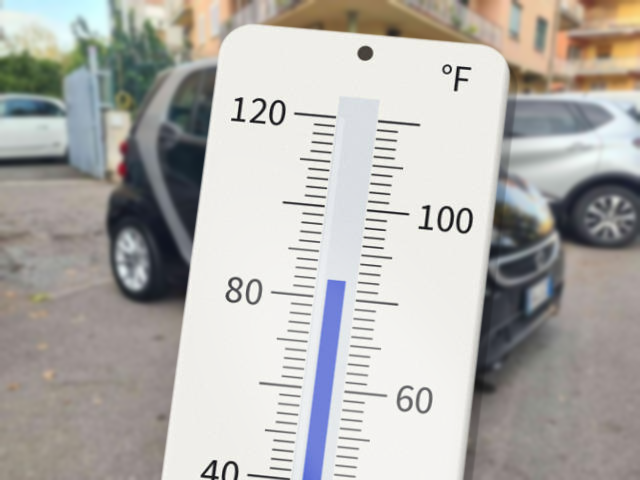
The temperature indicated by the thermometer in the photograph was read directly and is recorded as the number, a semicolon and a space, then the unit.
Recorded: 84; °F
